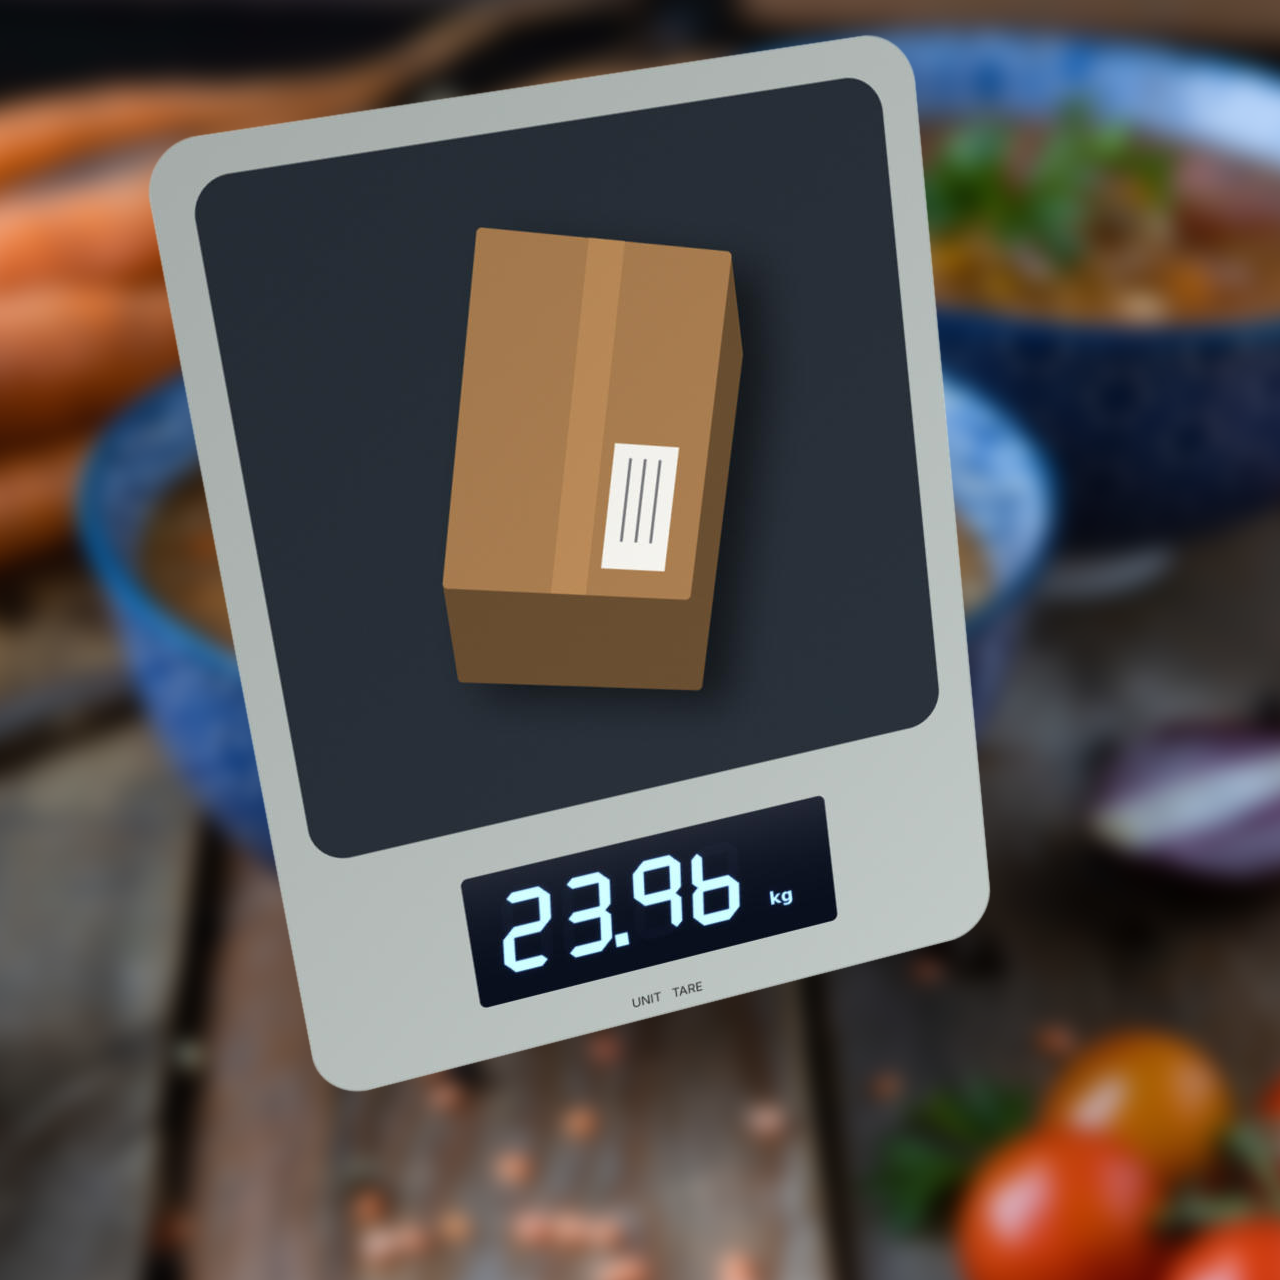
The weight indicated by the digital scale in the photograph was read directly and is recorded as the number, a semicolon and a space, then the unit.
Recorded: 23.96; kg
